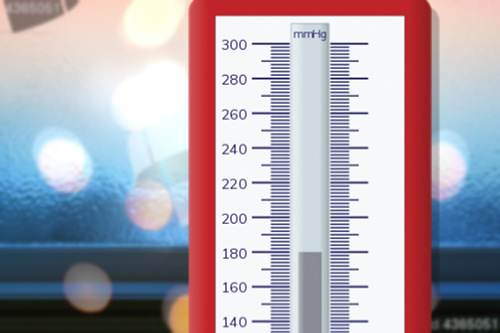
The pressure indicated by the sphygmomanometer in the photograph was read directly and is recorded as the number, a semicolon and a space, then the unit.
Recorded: 180; mmHg
